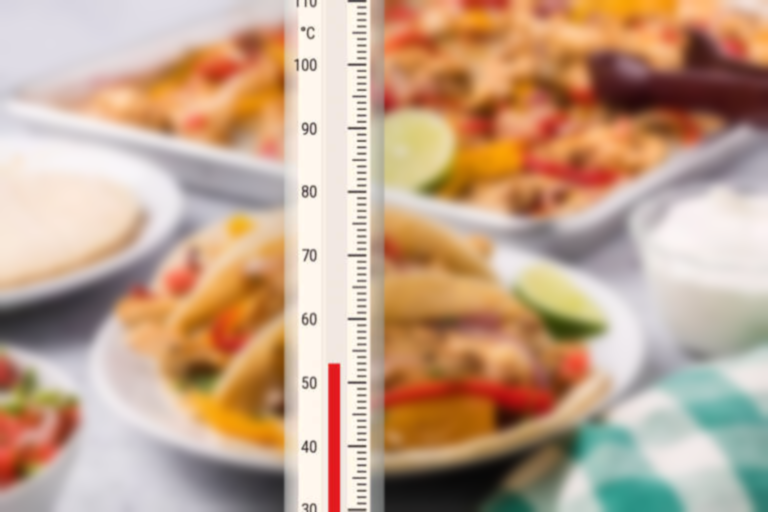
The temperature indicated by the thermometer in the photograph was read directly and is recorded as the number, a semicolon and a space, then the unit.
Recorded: 53; °C
